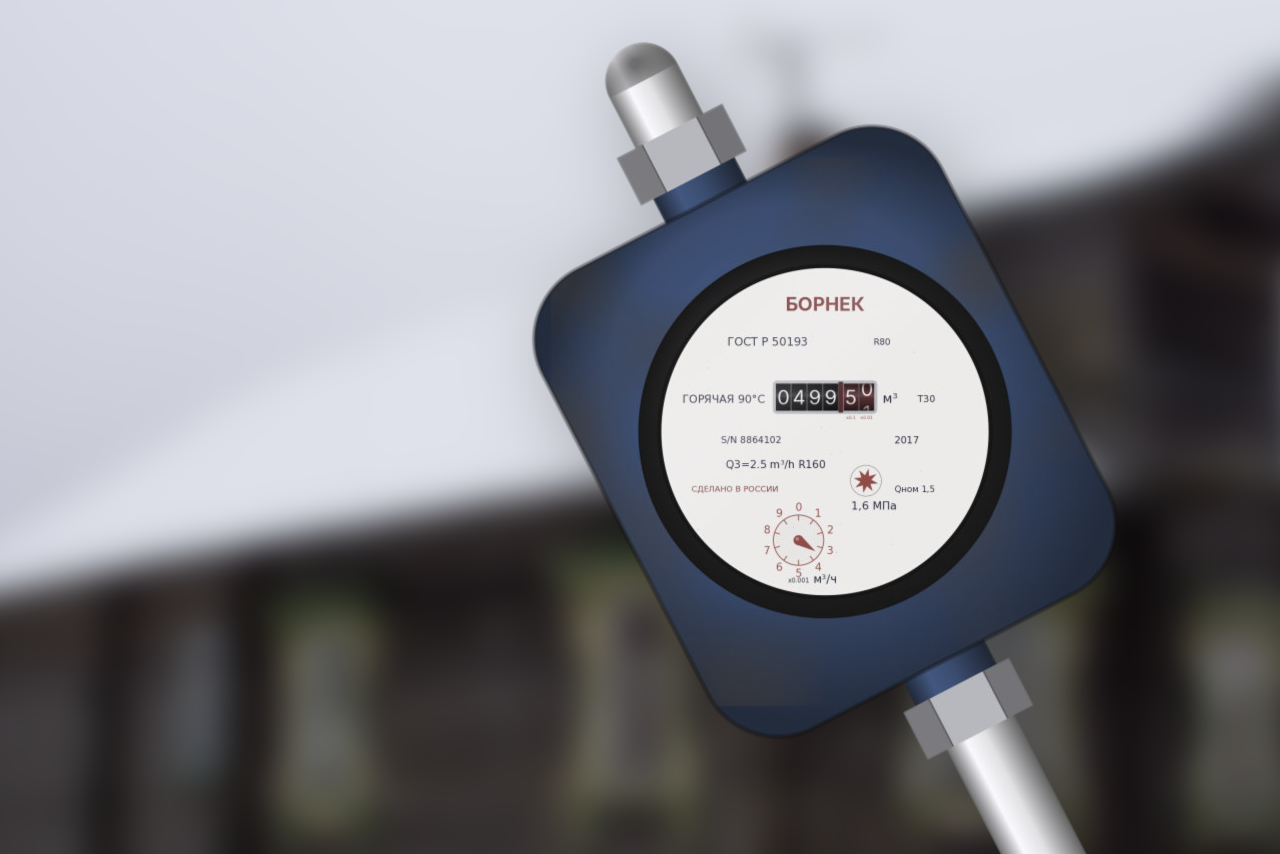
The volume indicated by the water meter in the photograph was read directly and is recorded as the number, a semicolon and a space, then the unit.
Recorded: 499.503; m³
